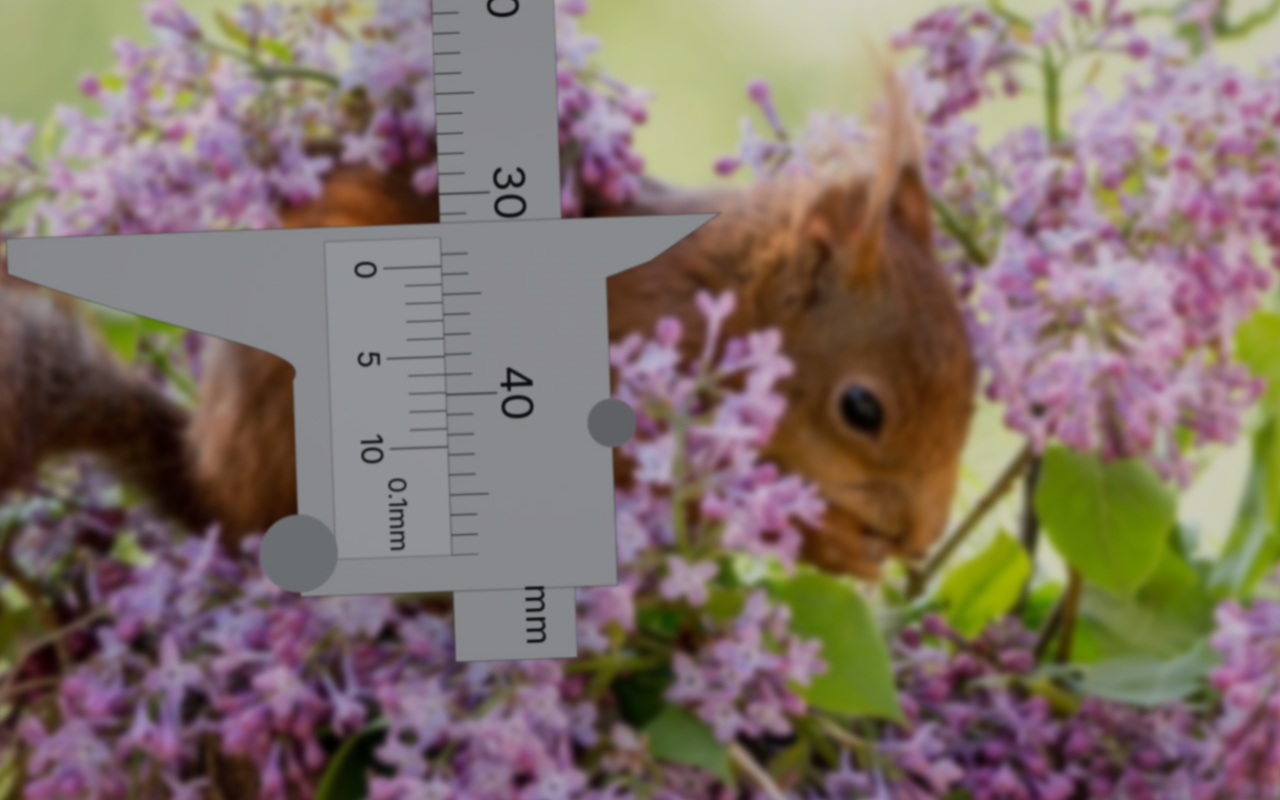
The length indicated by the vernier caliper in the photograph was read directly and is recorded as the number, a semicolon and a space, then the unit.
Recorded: 33.6; mm
